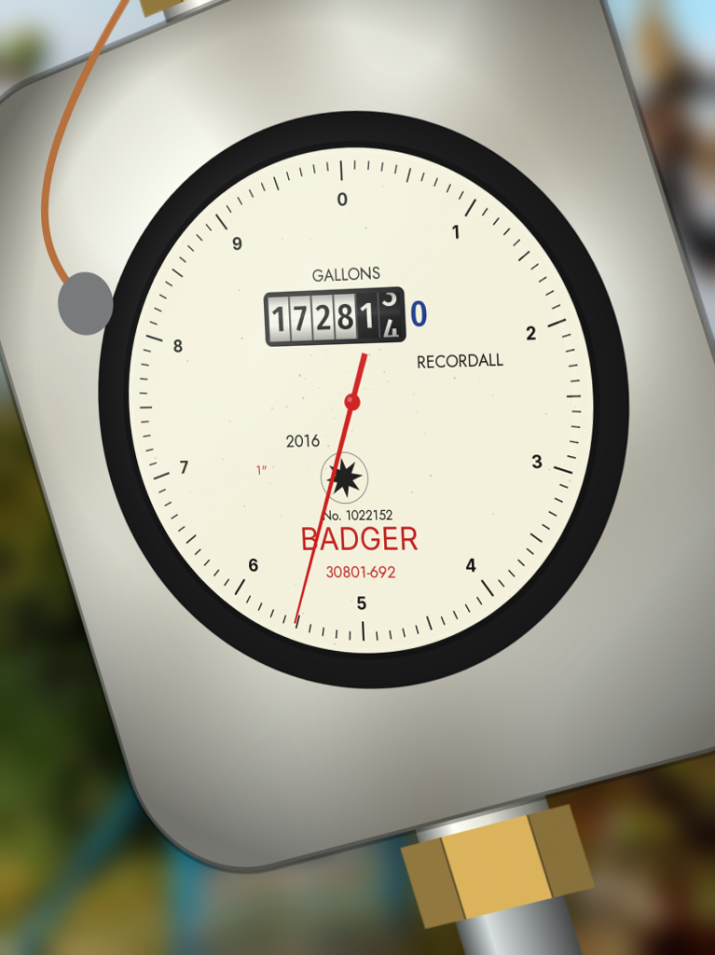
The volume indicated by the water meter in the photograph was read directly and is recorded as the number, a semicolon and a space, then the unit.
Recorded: 1728135.5; gal
